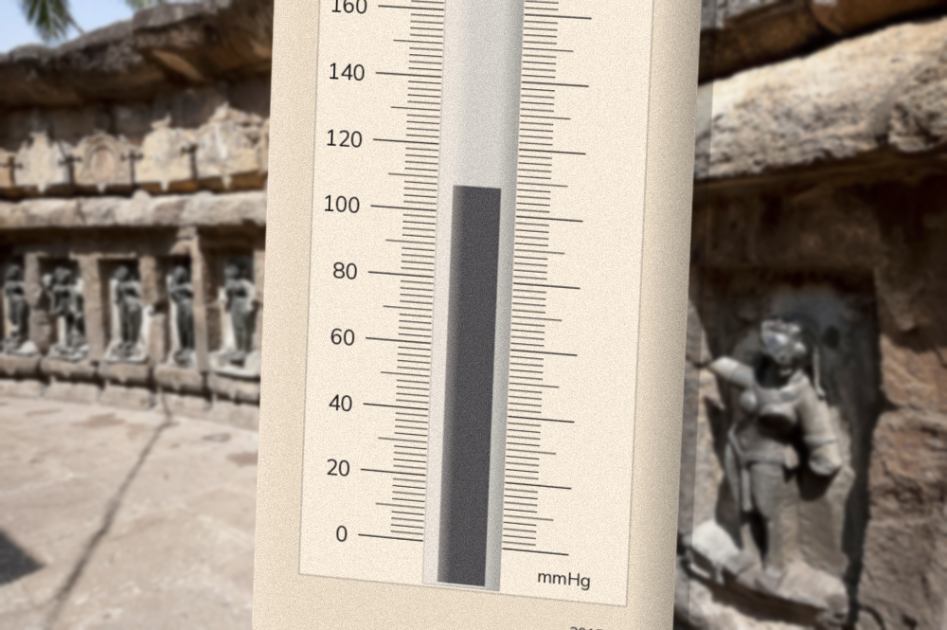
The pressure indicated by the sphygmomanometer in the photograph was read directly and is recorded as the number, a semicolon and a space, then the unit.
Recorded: 108; mmHg
